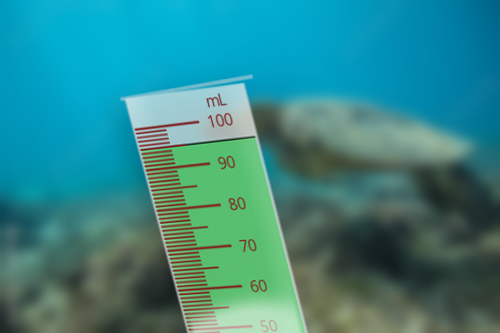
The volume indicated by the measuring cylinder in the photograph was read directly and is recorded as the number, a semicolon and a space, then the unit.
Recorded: 95; mL
